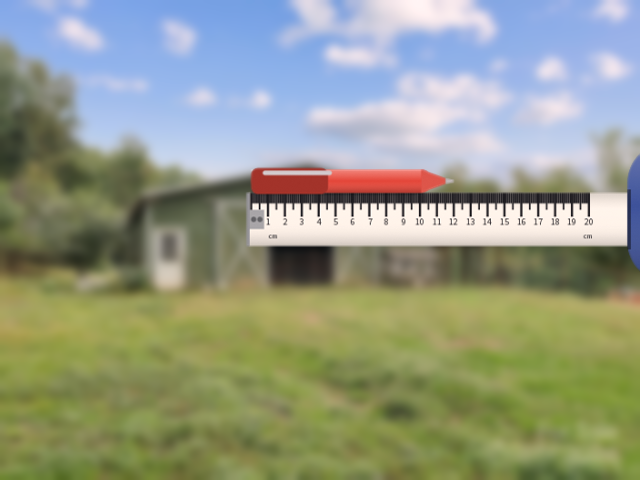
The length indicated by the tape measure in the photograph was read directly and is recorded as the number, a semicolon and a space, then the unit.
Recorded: 12; cm
